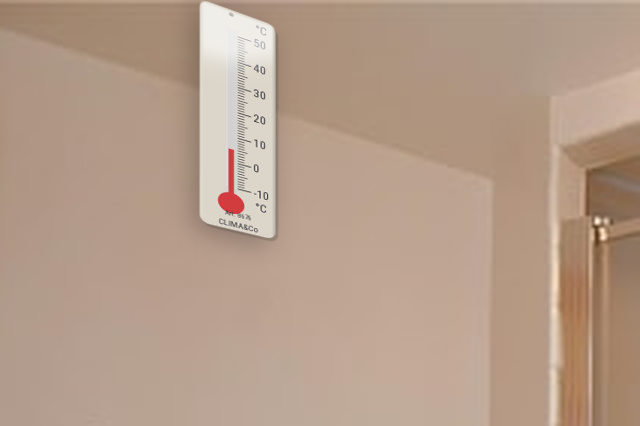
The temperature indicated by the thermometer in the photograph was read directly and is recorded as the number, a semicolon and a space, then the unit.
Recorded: 5; °C
